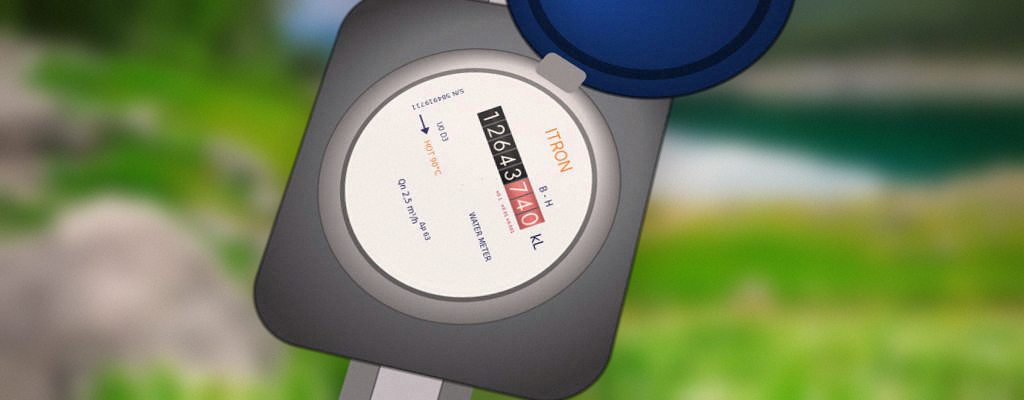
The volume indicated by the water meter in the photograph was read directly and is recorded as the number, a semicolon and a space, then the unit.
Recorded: 12643.740; kL
